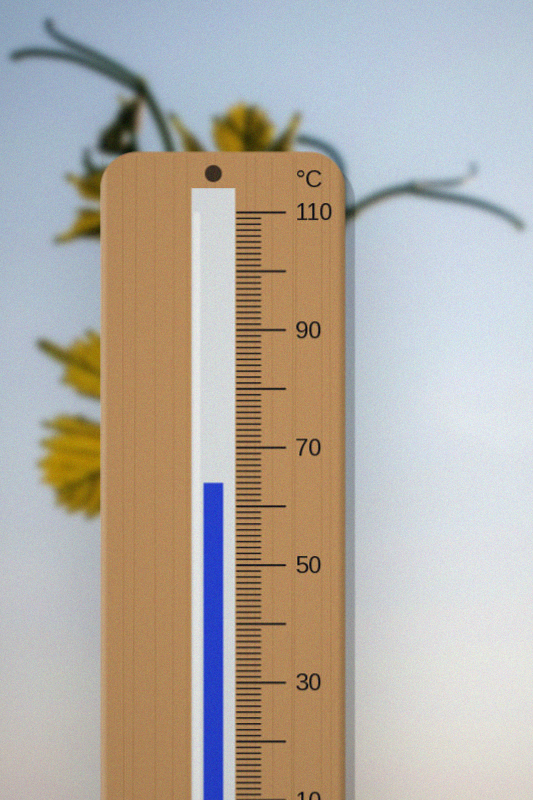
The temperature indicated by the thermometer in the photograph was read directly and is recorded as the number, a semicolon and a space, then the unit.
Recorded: 64; °C
